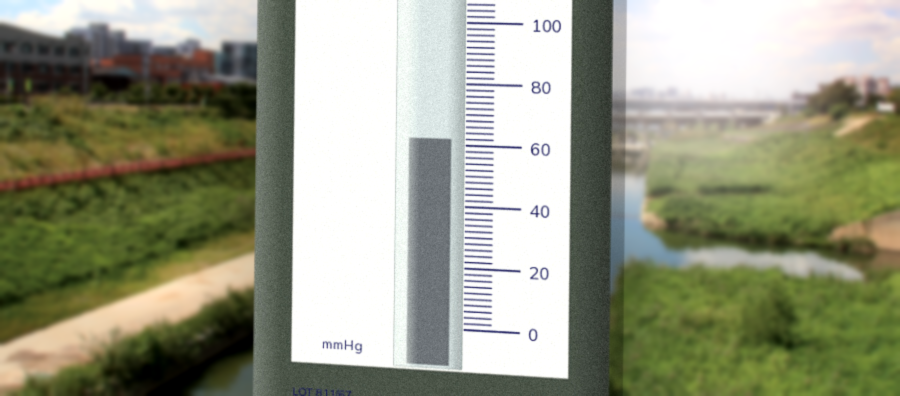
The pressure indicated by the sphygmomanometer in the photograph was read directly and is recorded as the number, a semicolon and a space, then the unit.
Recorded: 62; mmHg
